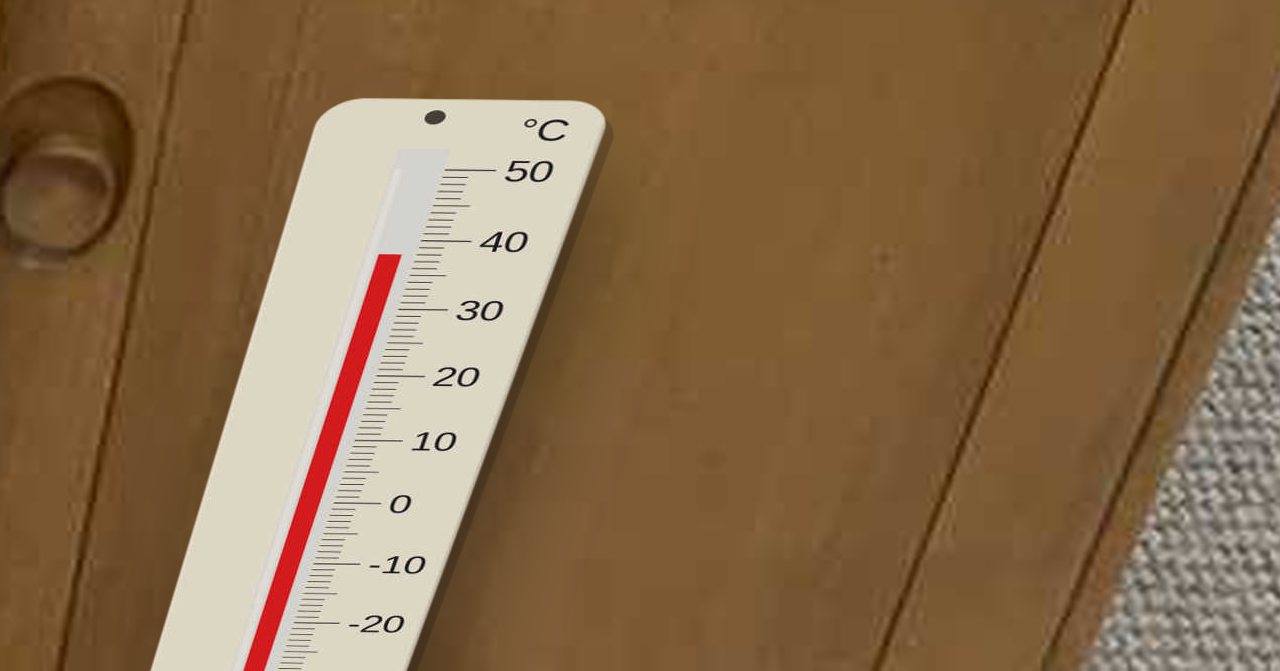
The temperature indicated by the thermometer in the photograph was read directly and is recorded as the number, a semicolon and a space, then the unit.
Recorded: 38; °C
